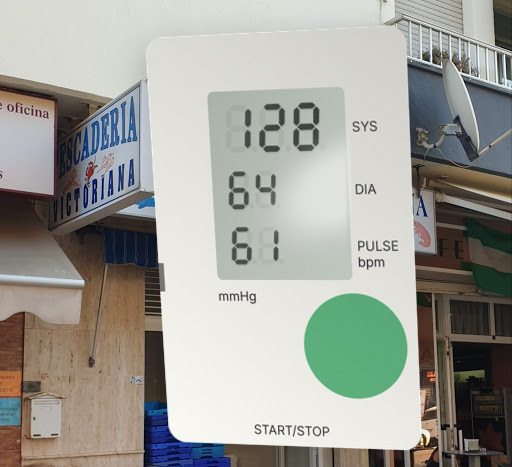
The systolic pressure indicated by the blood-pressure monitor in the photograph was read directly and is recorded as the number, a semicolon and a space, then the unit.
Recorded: 128; mmHg
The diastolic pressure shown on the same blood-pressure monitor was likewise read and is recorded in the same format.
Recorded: 64; mmHg
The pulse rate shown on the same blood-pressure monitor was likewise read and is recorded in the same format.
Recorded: 61; bpm
